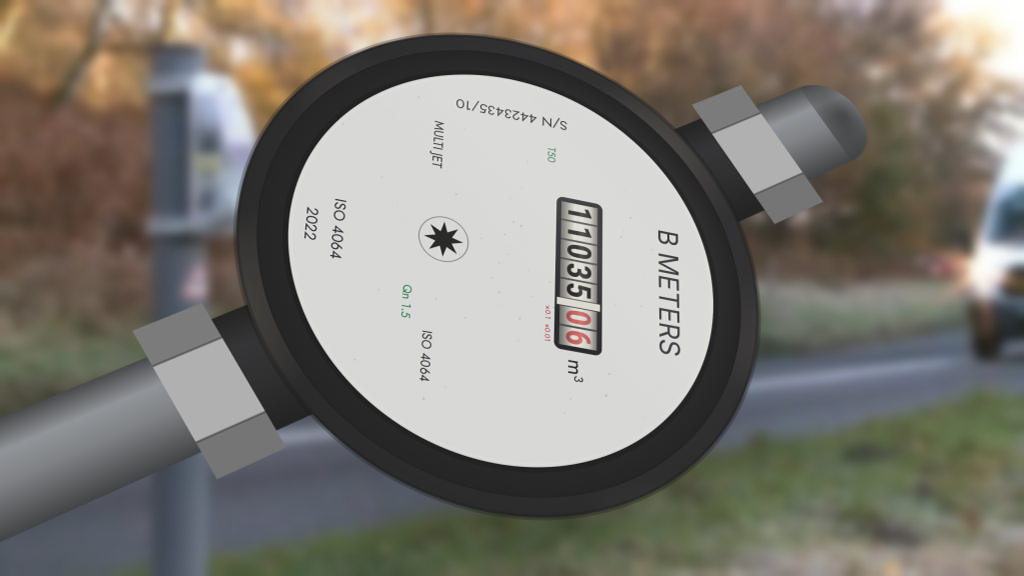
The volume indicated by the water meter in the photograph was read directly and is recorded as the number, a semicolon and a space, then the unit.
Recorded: 11035.06; m³
